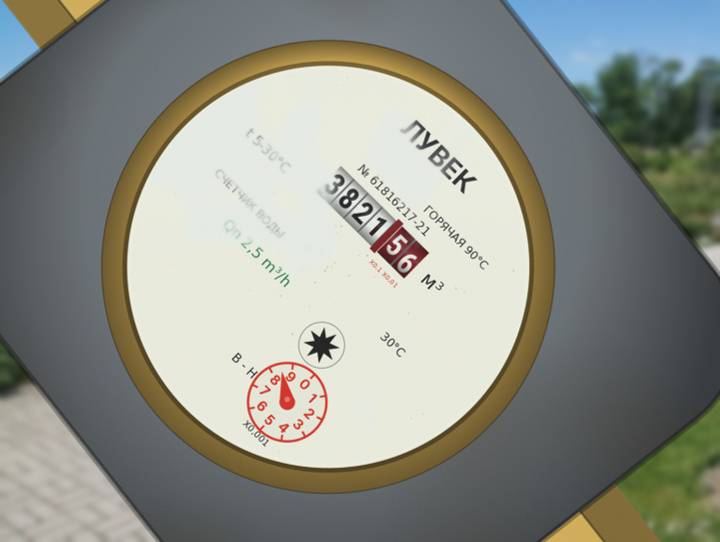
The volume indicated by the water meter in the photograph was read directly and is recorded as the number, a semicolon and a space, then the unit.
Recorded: 3821.558; m³
